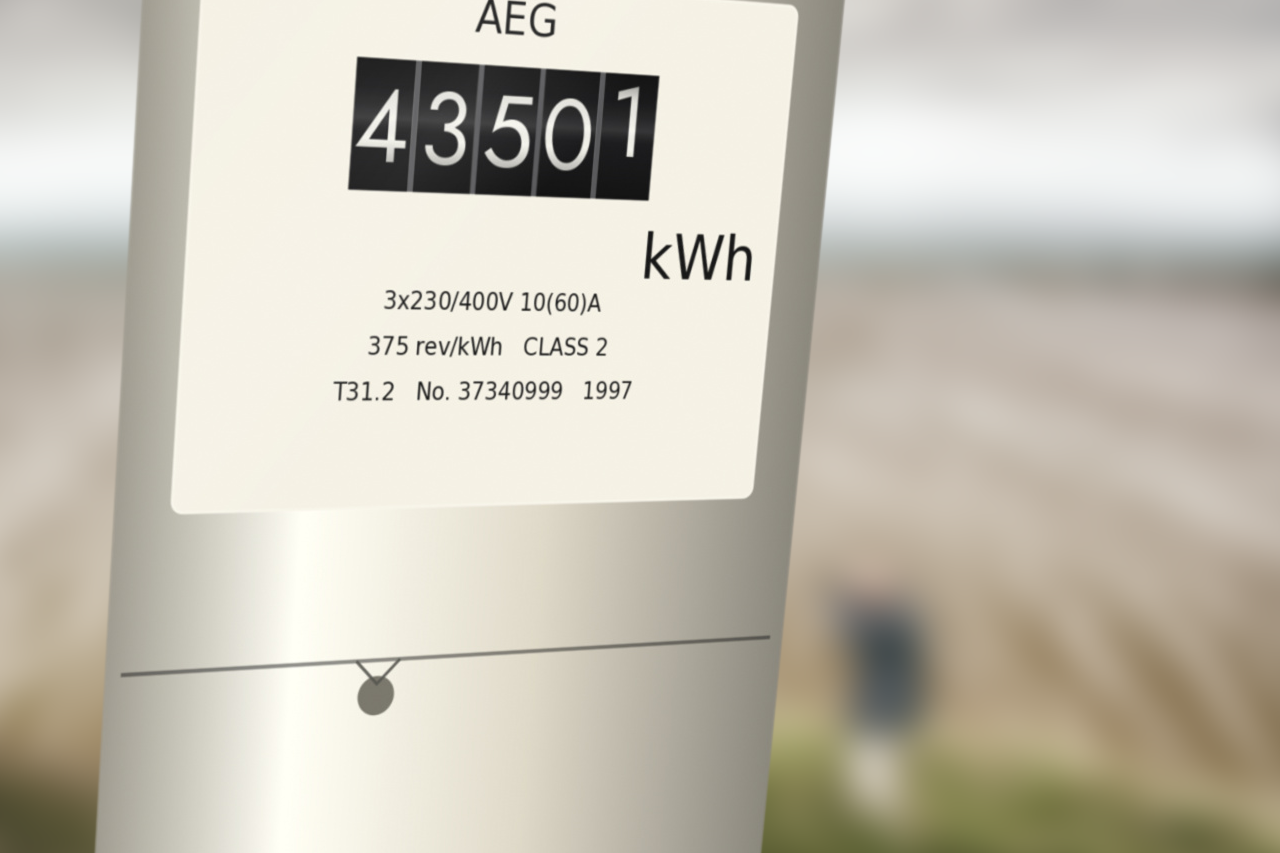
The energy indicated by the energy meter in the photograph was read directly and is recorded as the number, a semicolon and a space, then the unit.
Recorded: 43501; kWh
